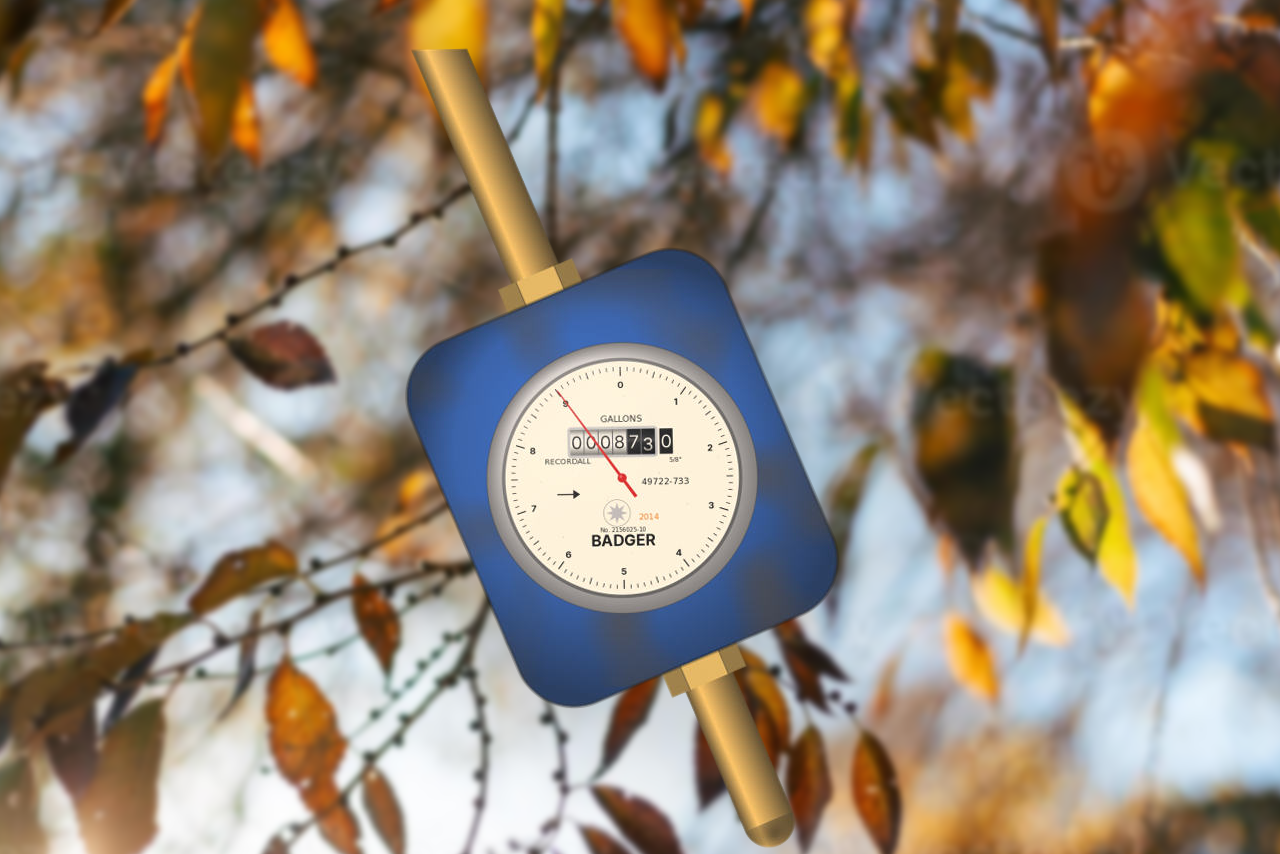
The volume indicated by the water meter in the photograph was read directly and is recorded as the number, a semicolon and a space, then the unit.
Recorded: 8729.0; gal
